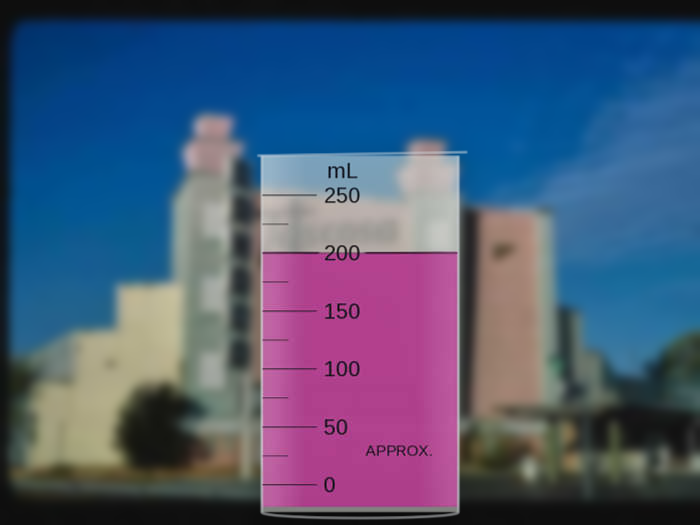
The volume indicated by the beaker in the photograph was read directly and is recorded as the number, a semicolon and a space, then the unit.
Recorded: 200; mL
